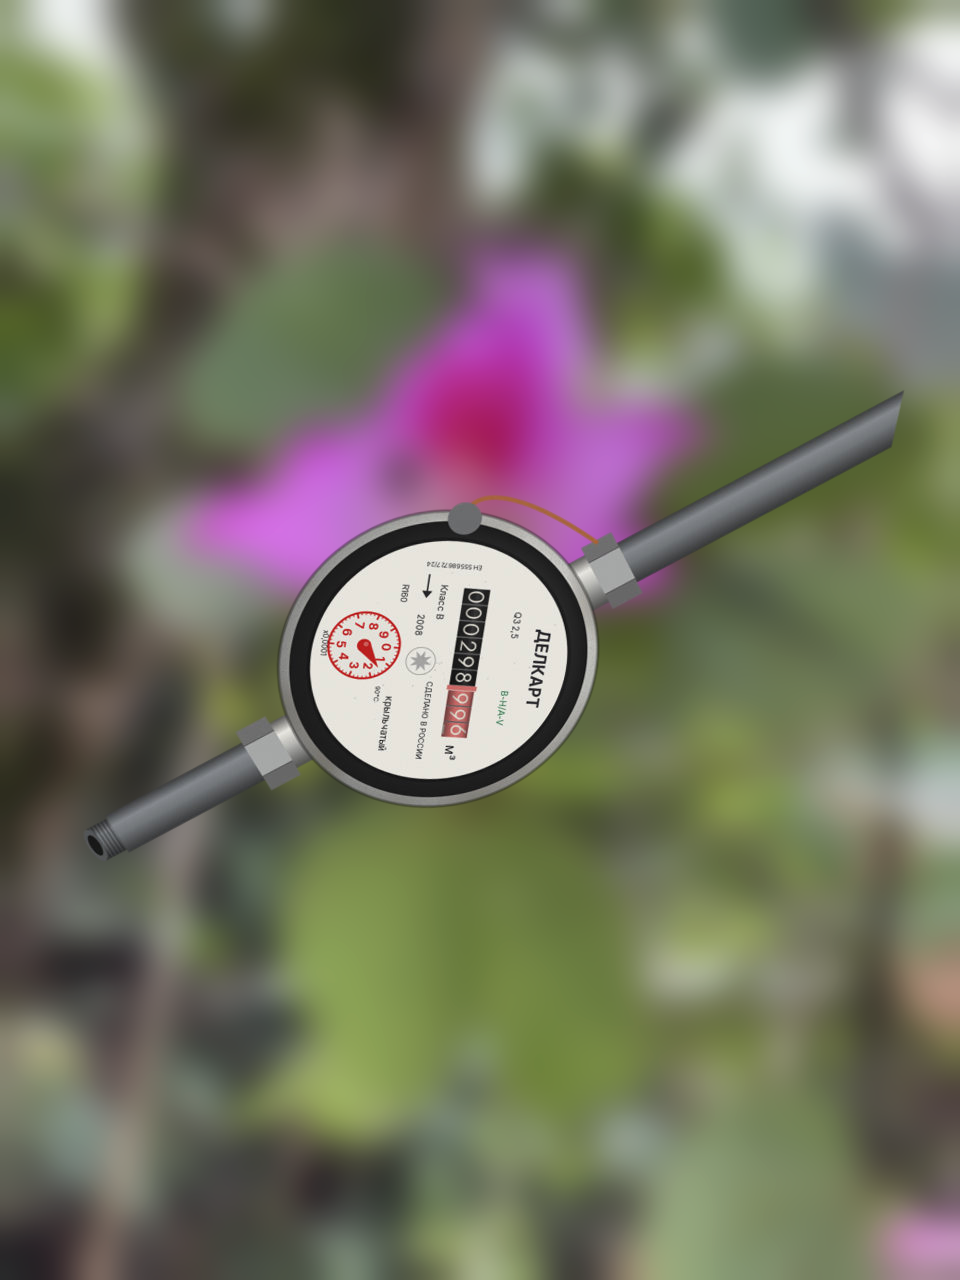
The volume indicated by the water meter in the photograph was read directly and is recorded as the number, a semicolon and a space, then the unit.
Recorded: 298.9961; m³
